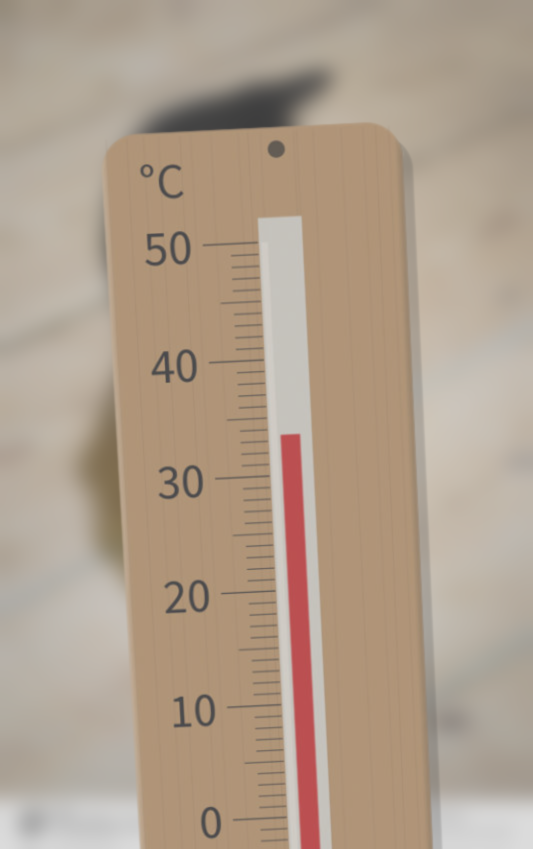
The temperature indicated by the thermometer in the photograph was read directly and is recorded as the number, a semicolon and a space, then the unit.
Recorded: 33.5; °C
